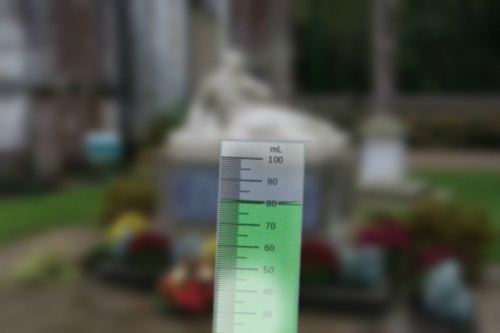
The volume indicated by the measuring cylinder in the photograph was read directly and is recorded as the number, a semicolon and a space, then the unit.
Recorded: 80; mL
